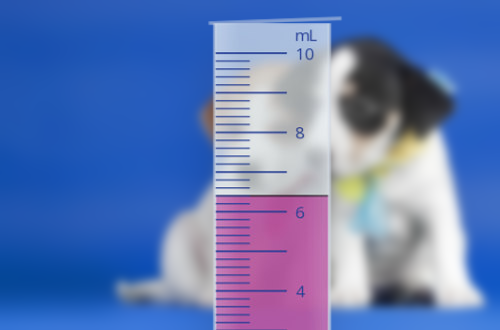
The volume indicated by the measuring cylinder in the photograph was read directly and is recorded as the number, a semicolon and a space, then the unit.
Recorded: 6.4; mL
